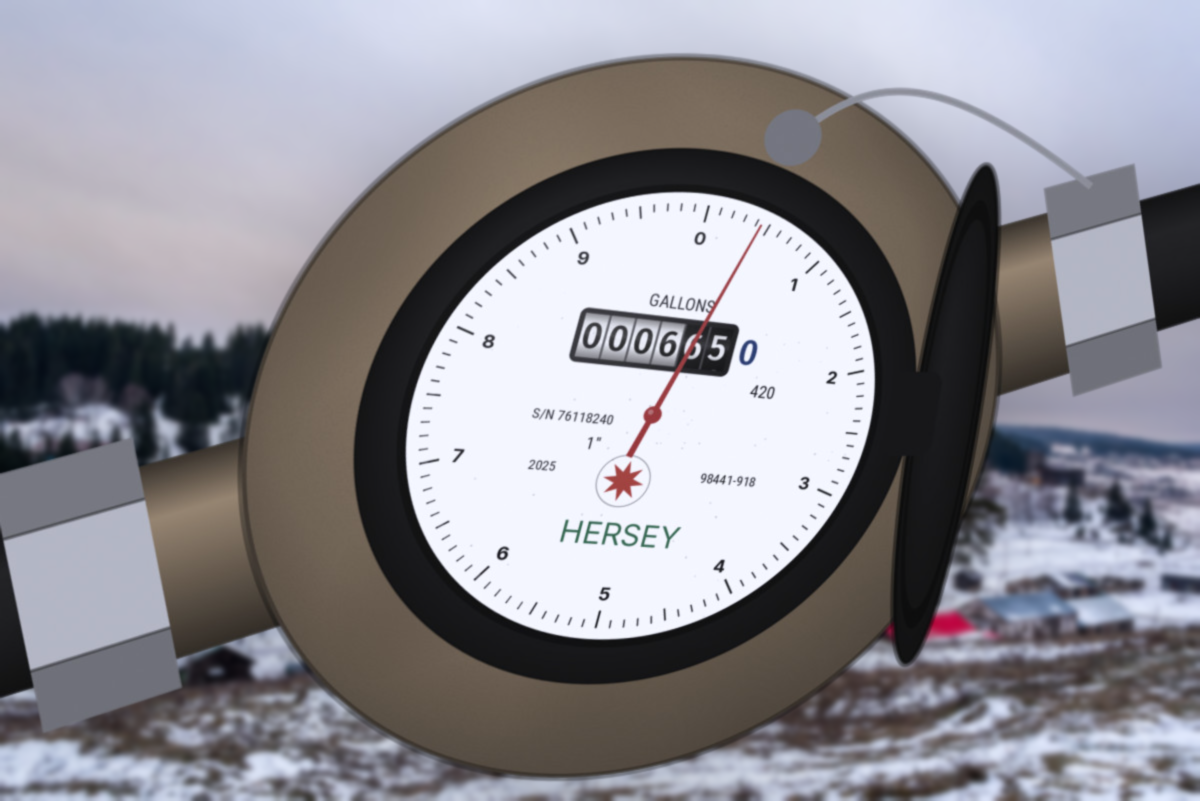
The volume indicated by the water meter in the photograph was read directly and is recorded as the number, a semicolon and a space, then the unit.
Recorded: 6650.4; gal
